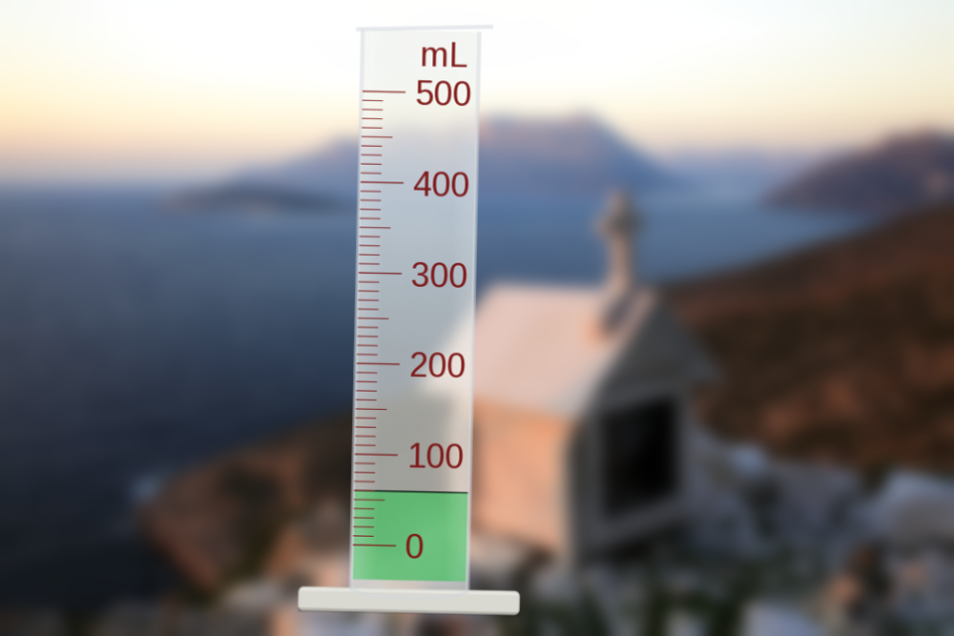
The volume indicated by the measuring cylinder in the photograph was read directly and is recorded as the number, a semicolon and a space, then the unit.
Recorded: 60; mL
